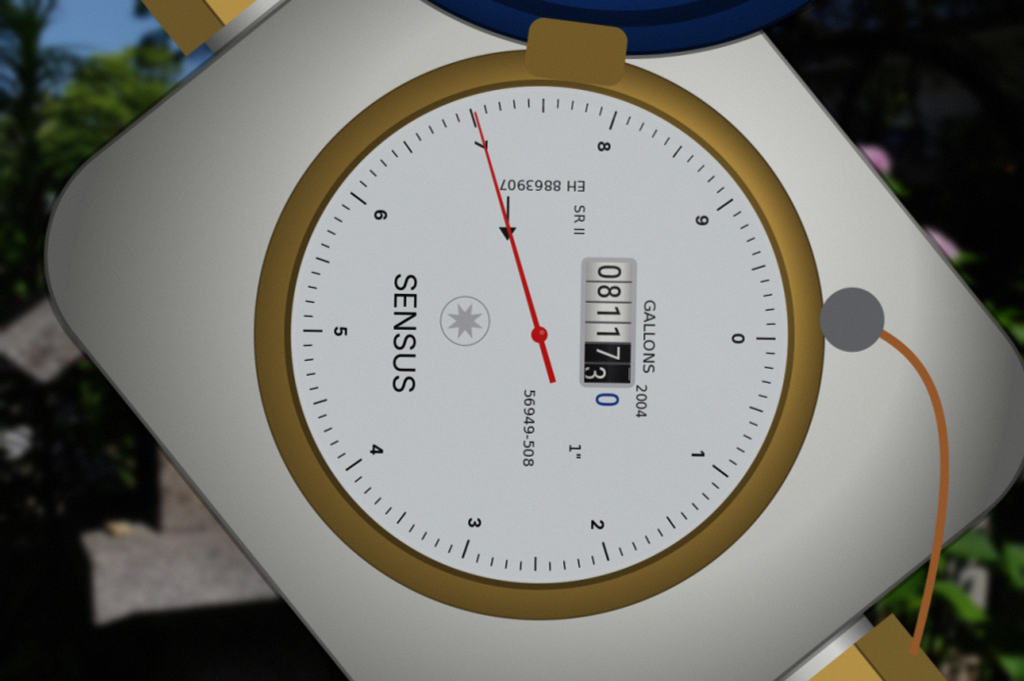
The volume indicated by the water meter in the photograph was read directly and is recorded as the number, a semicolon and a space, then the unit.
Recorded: 811727.0; gal
